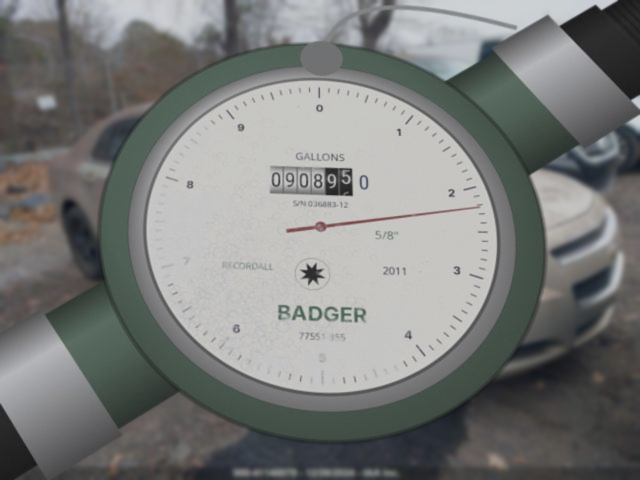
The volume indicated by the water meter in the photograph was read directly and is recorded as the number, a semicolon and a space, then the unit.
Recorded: 908952.2; gal
